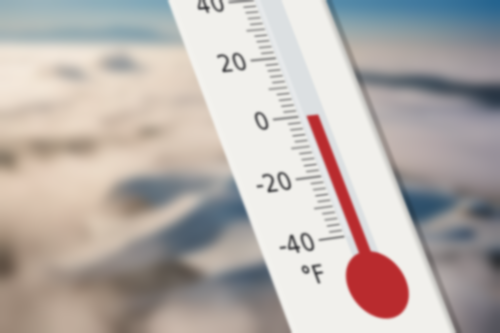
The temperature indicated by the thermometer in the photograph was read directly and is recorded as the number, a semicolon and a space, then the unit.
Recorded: 0; °F
